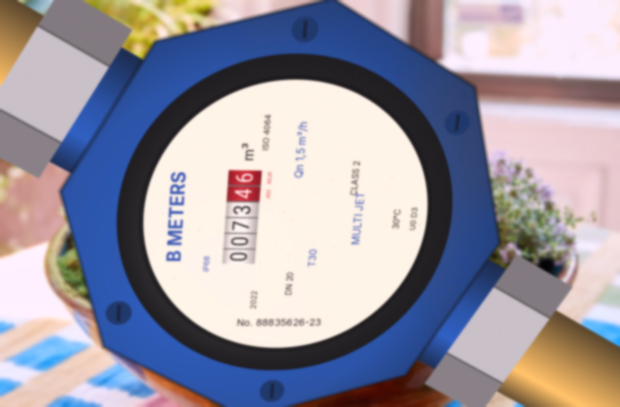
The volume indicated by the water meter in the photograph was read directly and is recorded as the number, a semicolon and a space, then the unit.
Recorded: 73.46; m³
